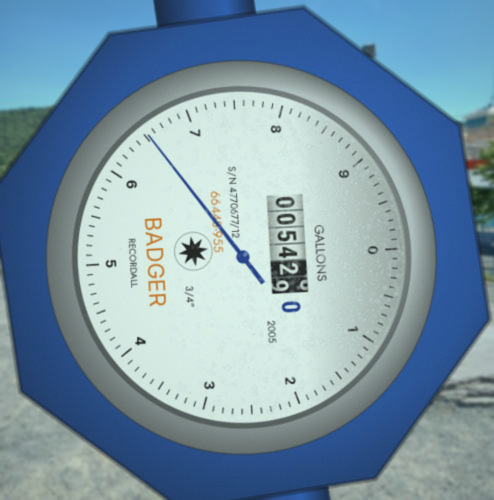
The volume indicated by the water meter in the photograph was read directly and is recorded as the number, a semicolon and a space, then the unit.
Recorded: 54286.5; gal
